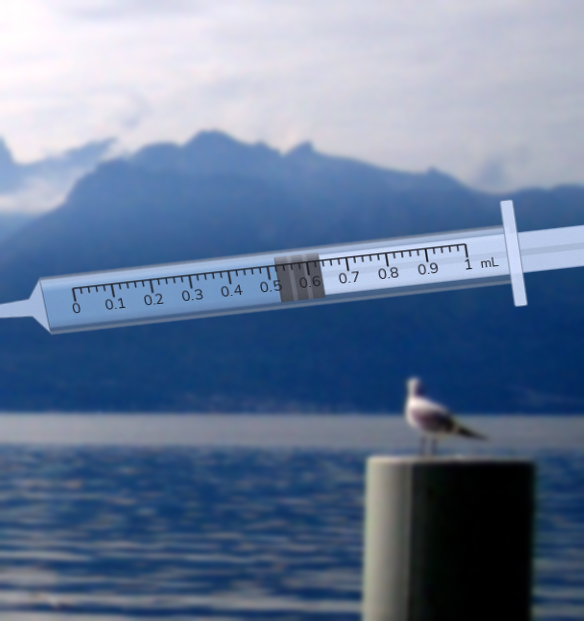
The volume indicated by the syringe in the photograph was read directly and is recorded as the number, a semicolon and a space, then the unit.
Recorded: 0.52; mL
